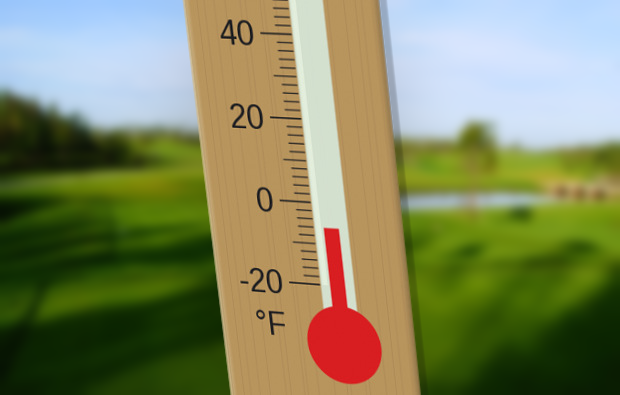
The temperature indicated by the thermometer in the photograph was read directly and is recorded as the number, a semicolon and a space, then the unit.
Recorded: -6; °F
